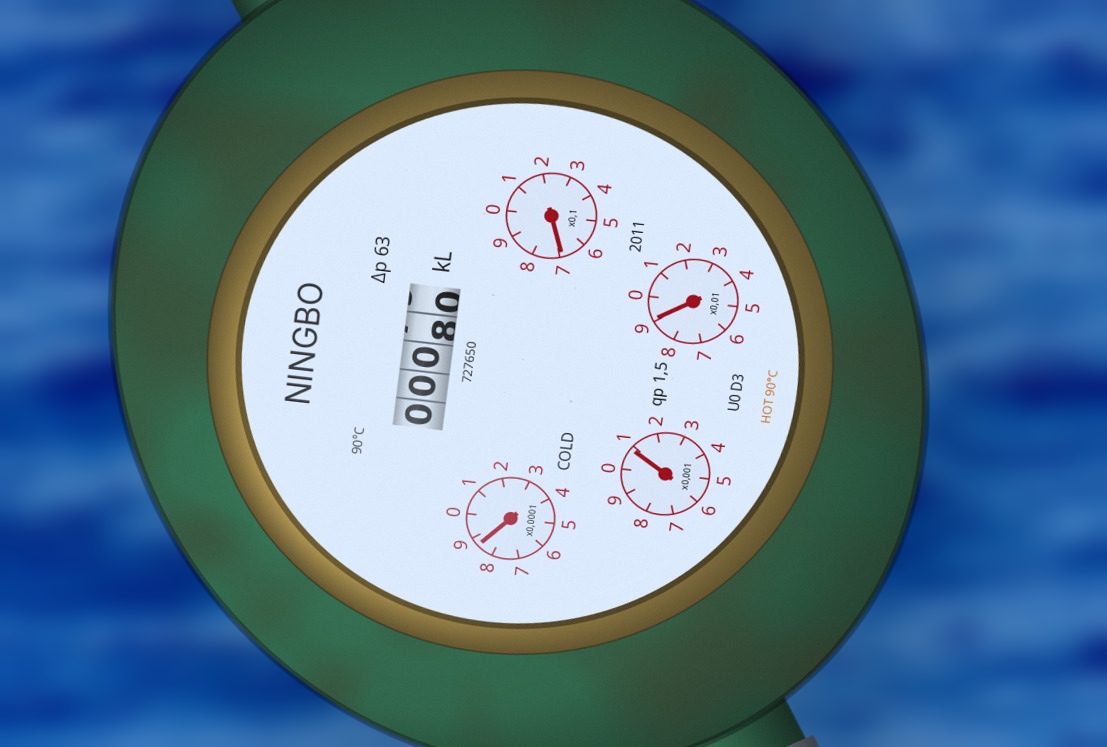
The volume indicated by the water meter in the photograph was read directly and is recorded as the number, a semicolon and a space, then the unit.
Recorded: 79.6908; kL
